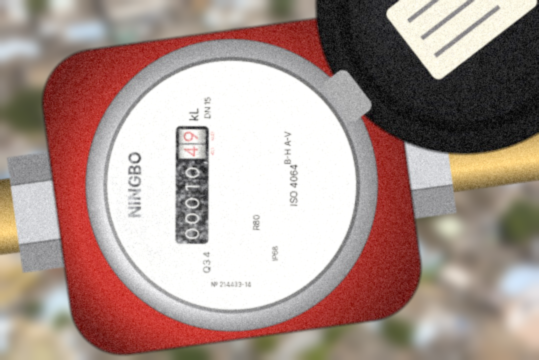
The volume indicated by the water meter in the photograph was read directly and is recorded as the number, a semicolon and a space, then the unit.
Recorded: 10.49; kL
